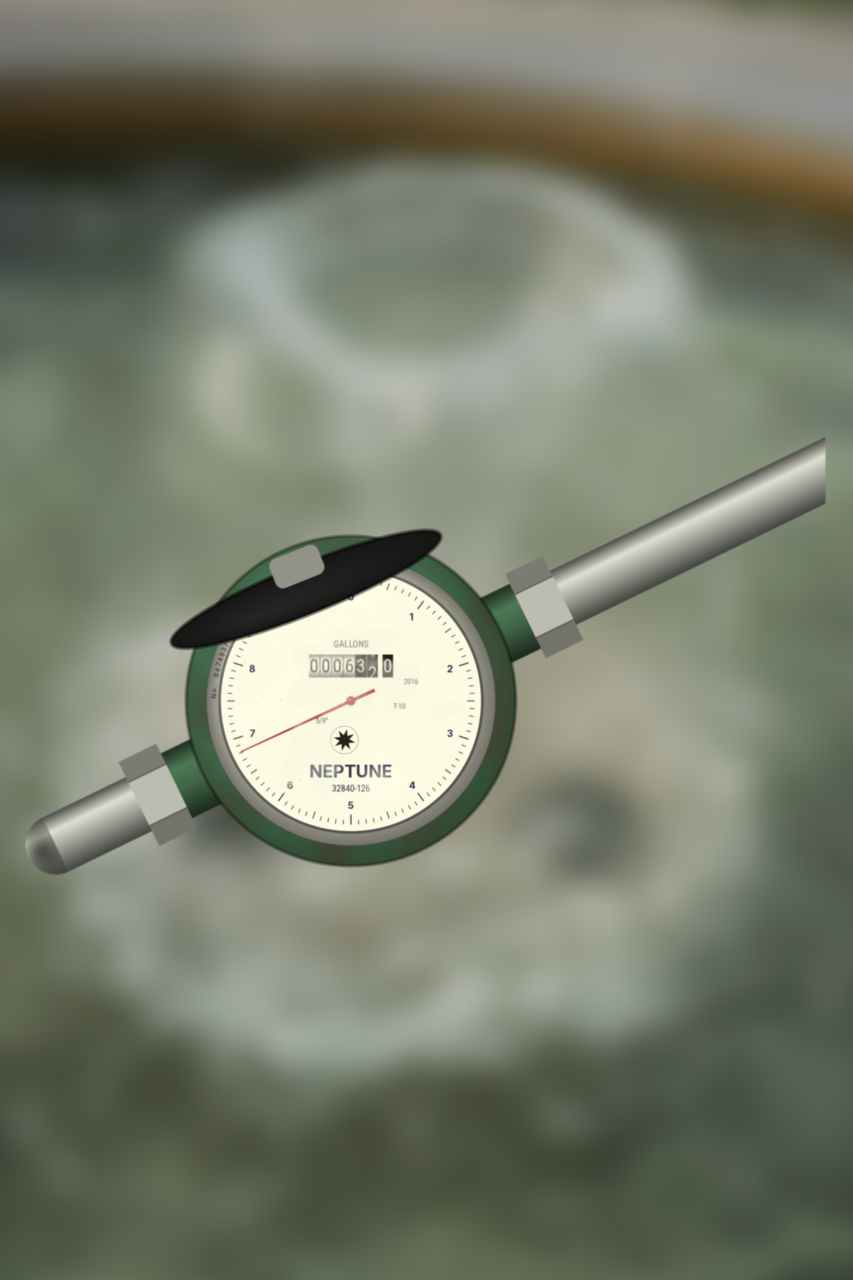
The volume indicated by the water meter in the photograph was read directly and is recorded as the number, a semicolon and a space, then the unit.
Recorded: 6316.8; gal
